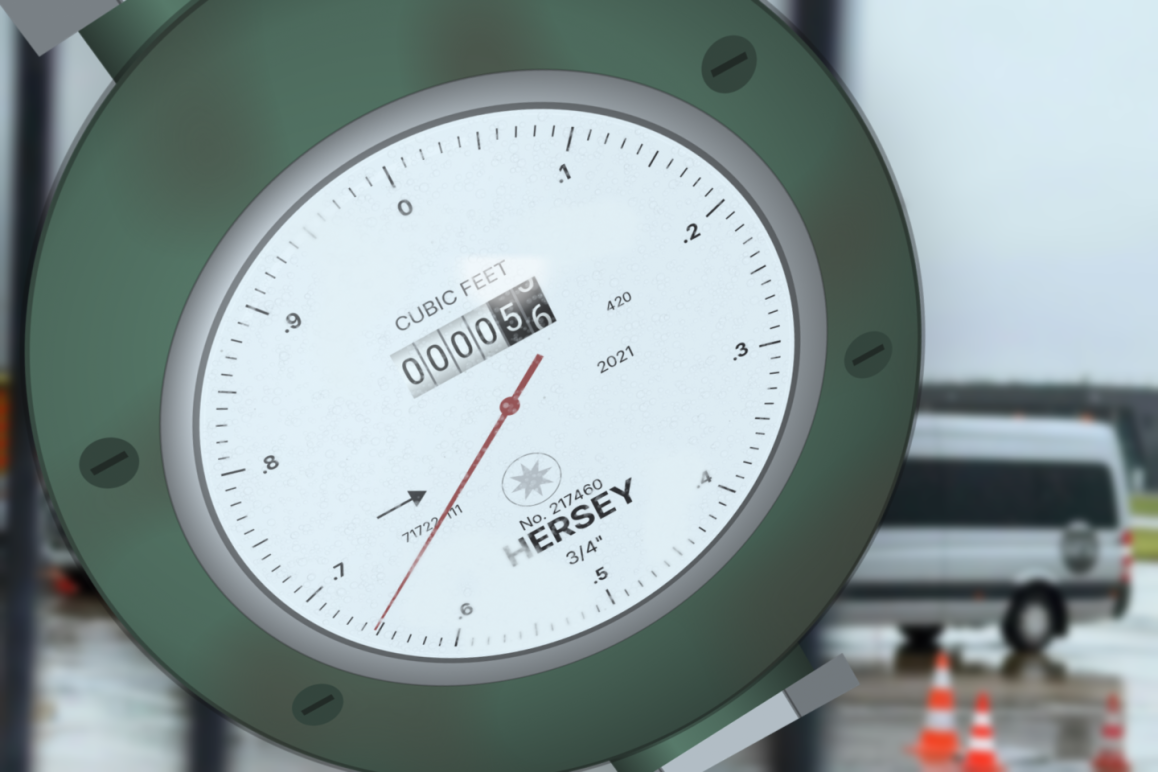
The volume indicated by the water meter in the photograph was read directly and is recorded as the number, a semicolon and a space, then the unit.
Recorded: 55.65; ft³
